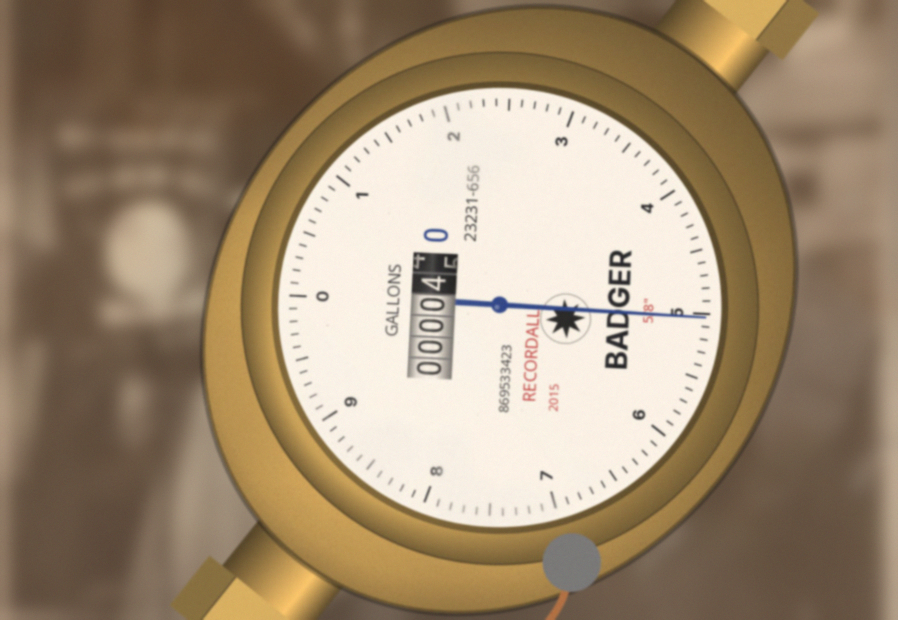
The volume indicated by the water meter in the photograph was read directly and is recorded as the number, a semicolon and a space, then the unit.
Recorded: 445.0; gal
